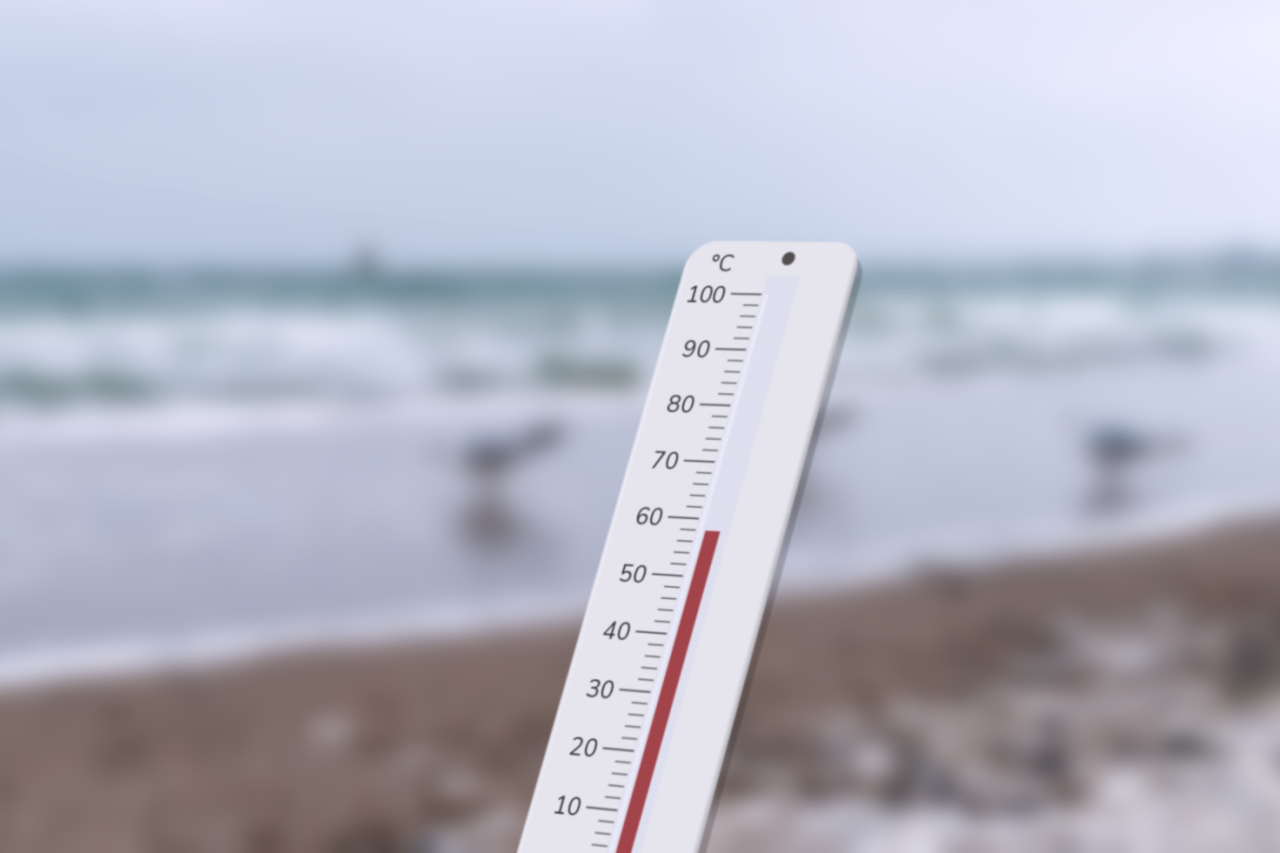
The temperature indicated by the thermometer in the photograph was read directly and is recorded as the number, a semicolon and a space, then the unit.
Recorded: 58; °C
